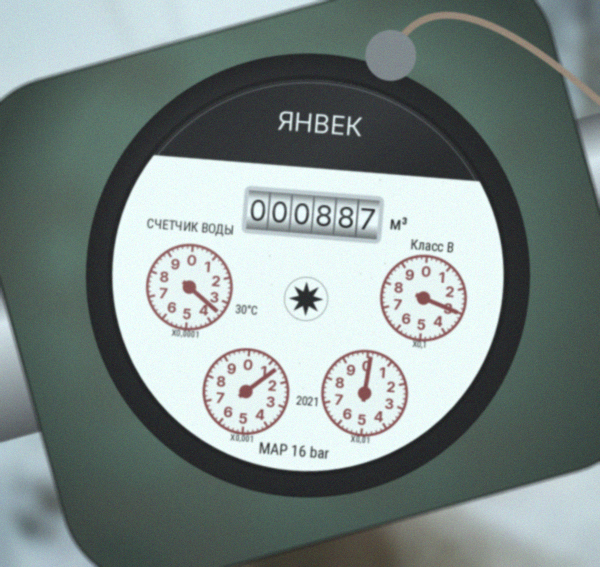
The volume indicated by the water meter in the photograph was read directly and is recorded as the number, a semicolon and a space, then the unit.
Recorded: 887.3013; m³
